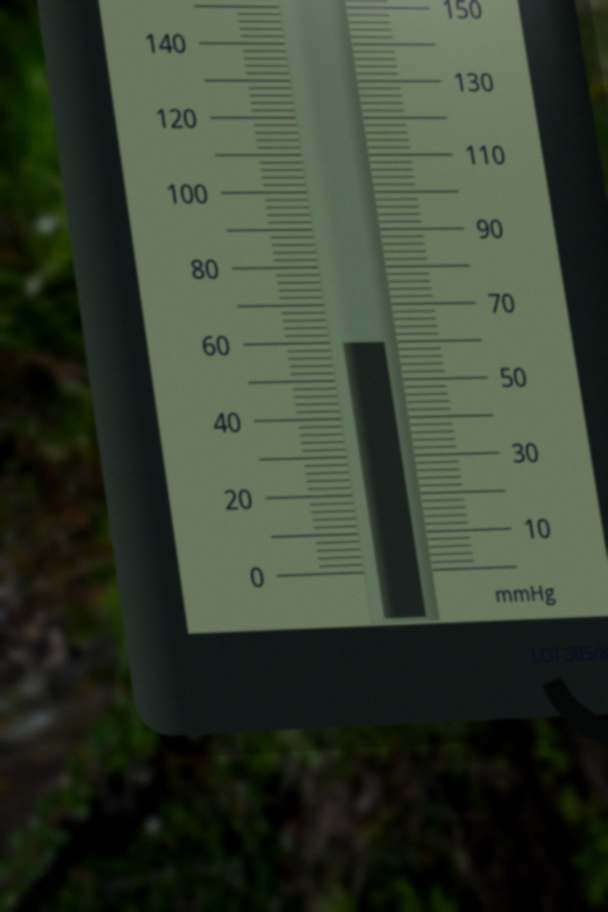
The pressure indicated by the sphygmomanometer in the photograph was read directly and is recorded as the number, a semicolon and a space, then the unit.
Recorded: 60; mmHg
